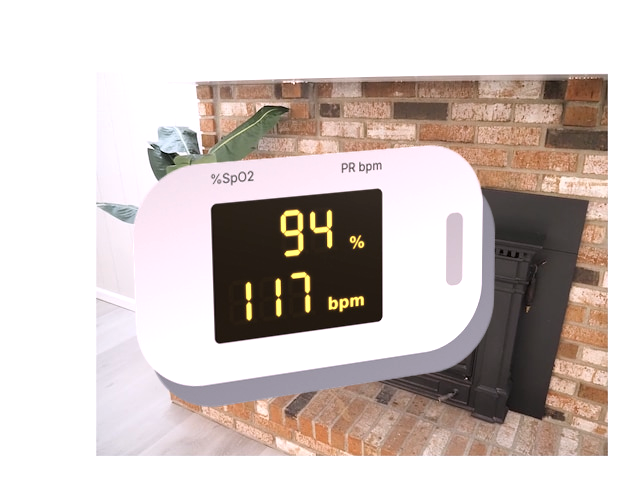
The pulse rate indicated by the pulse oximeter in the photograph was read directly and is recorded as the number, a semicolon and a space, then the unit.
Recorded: 117; bpm
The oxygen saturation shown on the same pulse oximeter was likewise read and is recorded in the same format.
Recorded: 94; %
